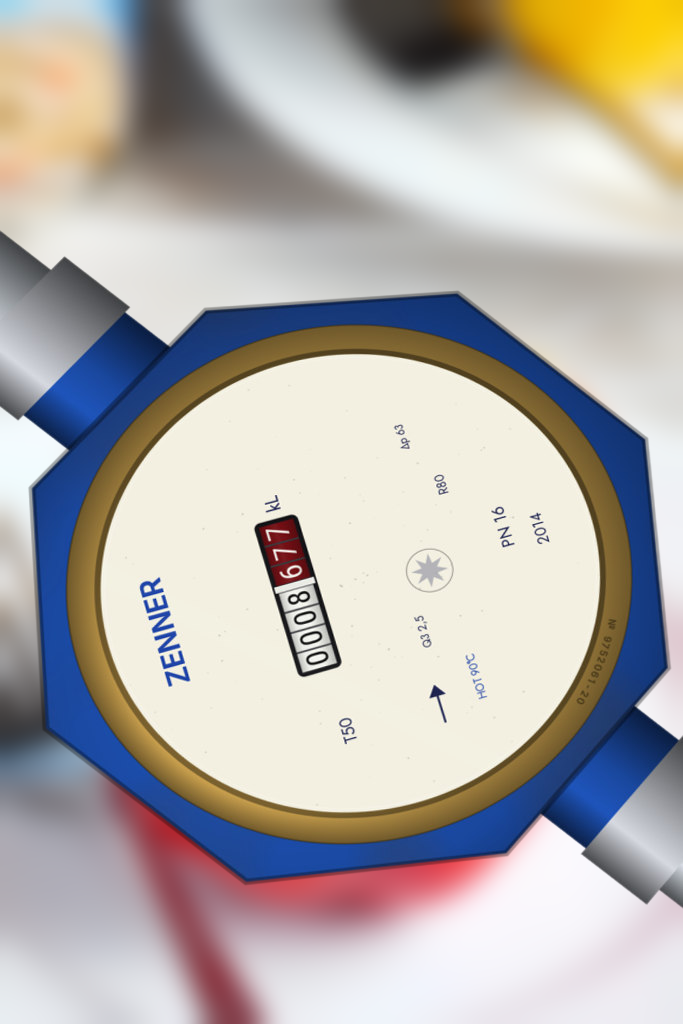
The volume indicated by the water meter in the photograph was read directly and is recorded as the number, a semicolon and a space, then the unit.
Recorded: 8.677; kL
